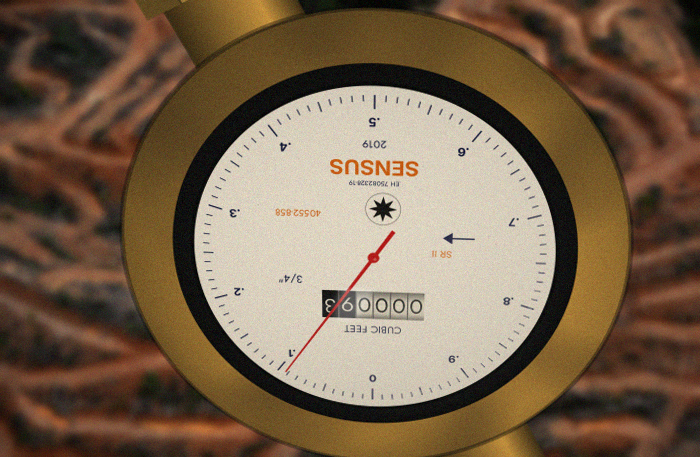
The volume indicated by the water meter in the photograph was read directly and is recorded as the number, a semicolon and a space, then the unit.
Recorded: 93.09; ft³
